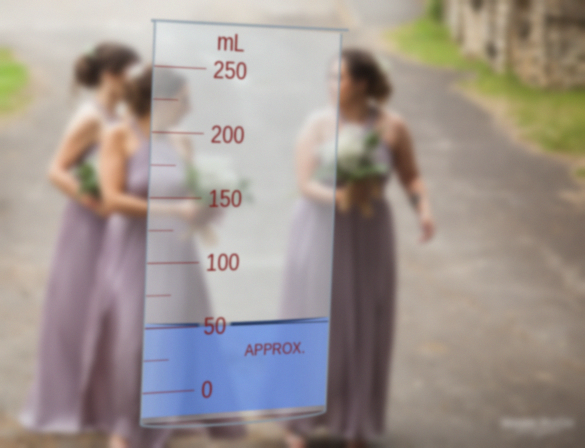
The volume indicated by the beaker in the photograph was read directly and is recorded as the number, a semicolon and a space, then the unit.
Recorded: 50; mL
